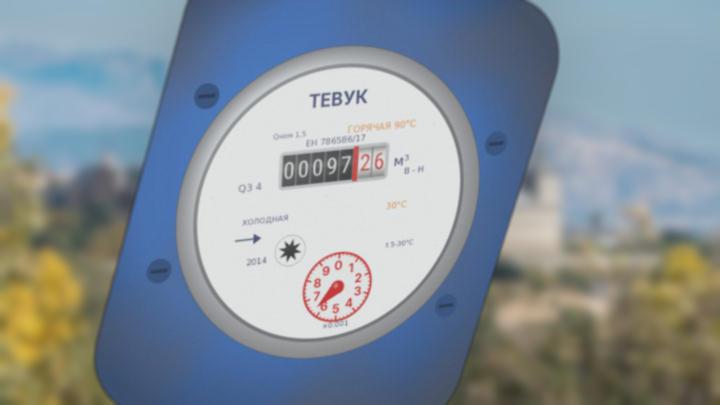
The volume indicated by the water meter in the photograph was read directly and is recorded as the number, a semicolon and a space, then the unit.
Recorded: 97.266; m³
